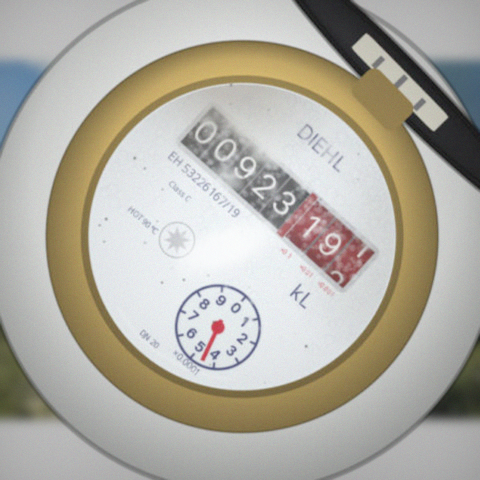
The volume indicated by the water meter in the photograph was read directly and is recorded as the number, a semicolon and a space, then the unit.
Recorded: 923.1914; kL
